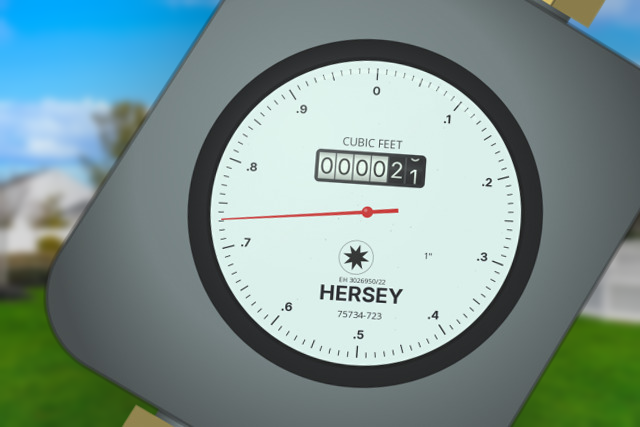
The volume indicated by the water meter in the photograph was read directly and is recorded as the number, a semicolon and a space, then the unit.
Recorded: 20.73; ft³
